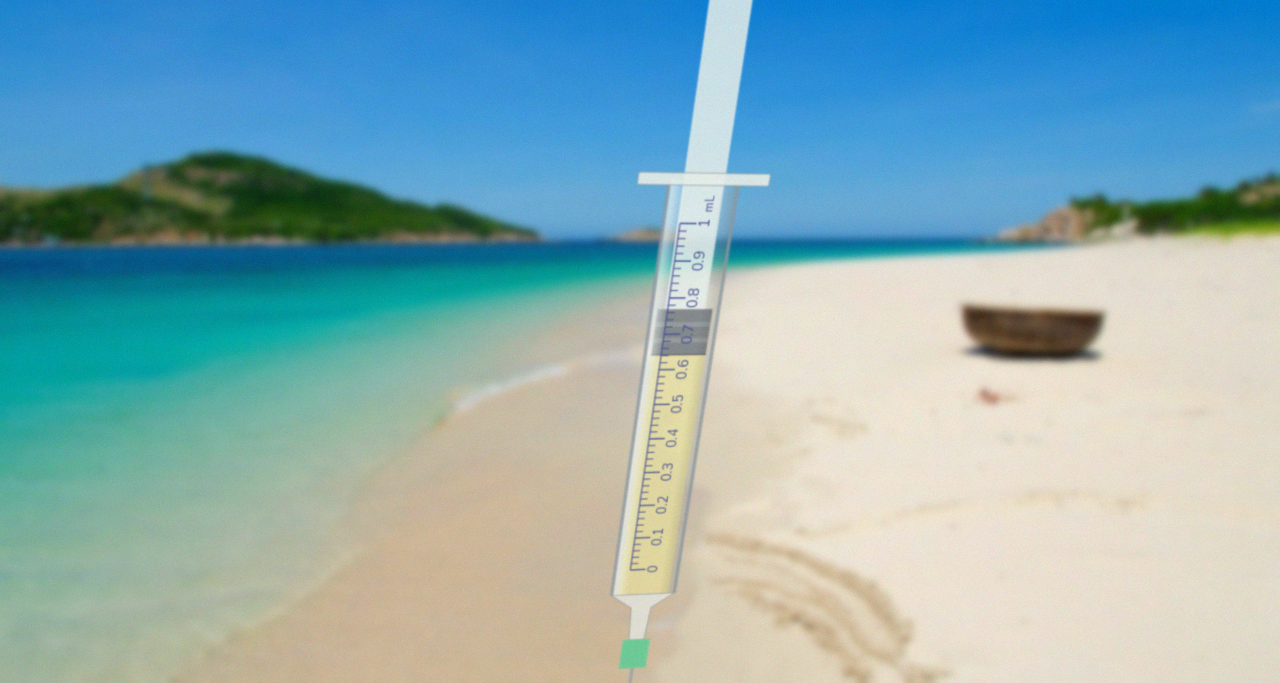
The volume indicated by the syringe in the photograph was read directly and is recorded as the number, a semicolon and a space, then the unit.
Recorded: 0.64; mL
